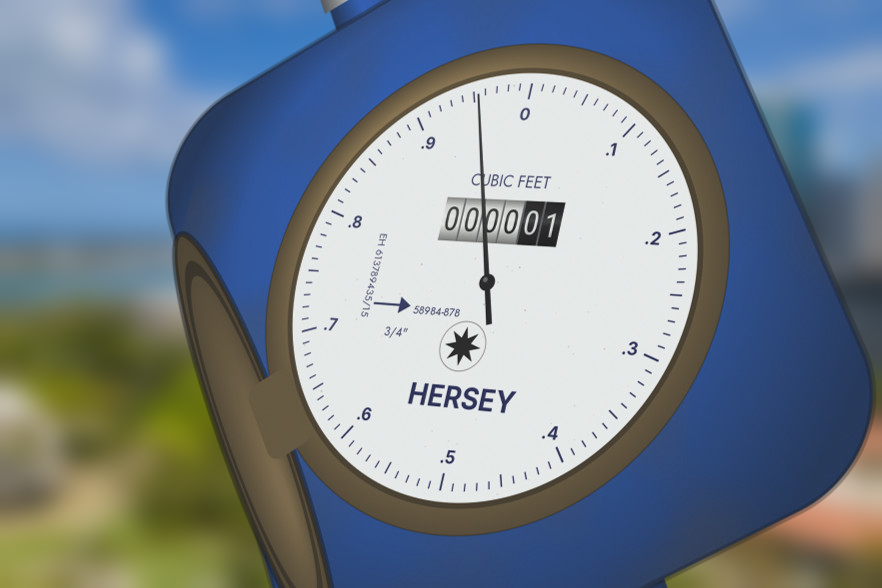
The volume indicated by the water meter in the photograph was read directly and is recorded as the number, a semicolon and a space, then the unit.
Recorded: 0.95; ft³
